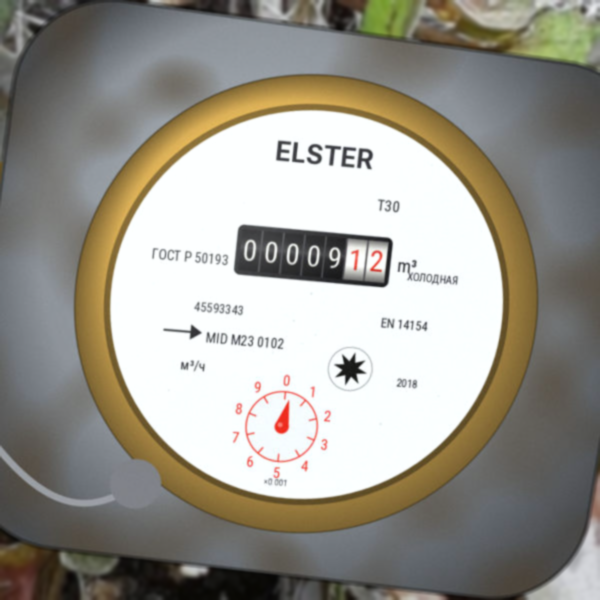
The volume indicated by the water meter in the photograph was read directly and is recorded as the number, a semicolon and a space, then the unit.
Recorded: 9.120; m³
